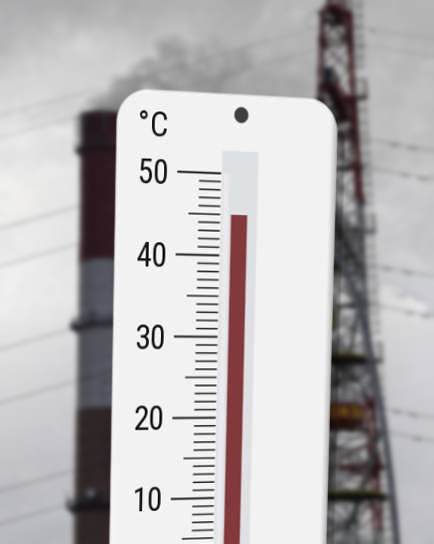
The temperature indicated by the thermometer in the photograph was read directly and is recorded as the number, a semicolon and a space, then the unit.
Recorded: 45; °C
